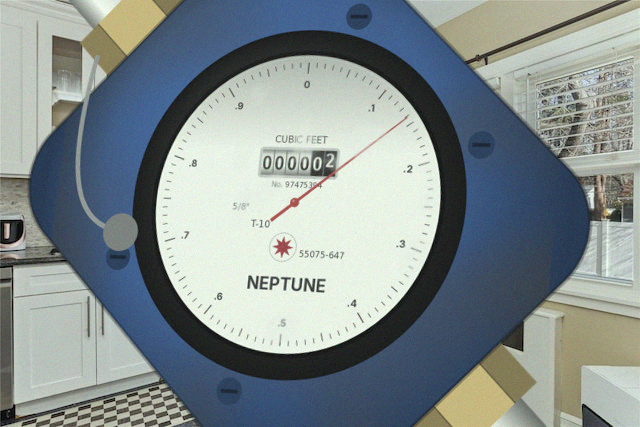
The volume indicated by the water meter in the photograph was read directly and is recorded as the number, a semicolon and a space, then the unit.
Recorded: 2.14; ft³
